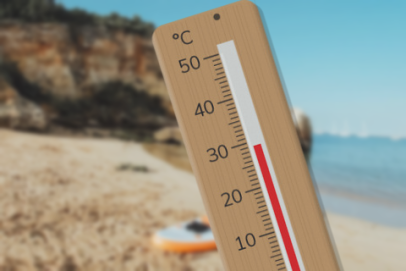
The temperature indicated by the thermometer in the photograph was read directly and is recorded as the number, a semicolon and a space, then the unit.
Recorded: 29; °C
